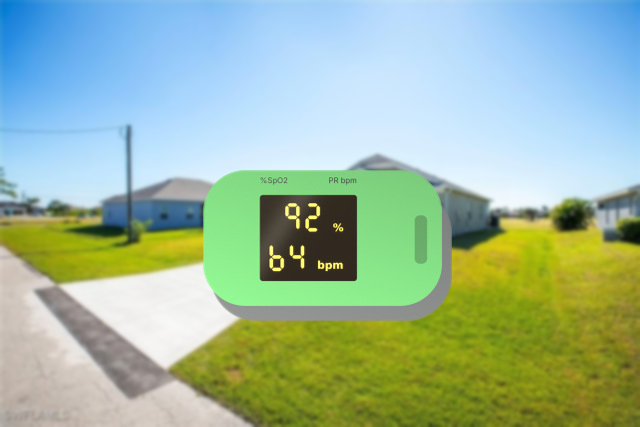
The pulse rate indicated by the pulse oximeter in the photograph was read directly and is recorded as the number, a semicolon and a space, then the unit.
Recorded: 64; bpm
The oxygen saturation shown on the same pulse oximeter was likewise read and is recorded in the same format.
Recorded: 92; %
